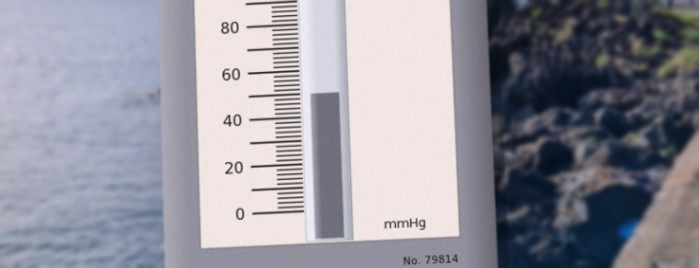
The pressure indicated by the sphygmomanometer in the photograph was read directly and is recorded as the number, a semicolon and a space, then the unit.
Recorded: 50; mmHg
